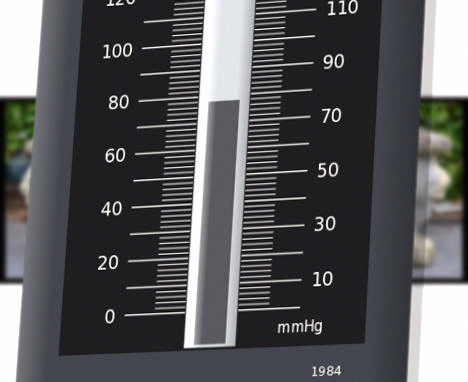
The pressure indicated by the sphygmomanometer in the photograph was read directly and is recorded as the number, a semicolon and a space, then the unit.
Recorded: 78; mmHg
